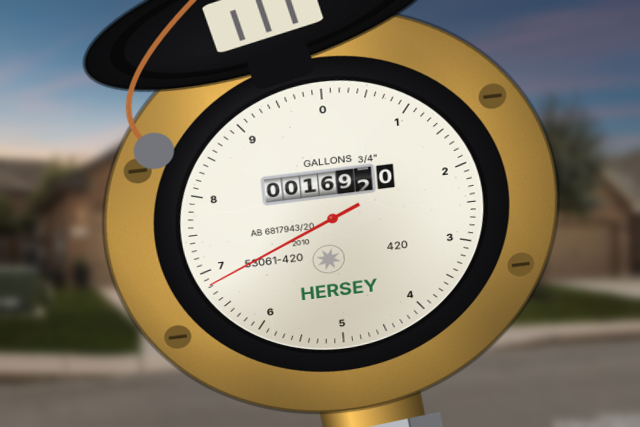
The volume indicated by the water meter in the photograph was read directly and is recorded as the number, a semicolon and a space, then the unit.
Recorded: 16916.8; gal
